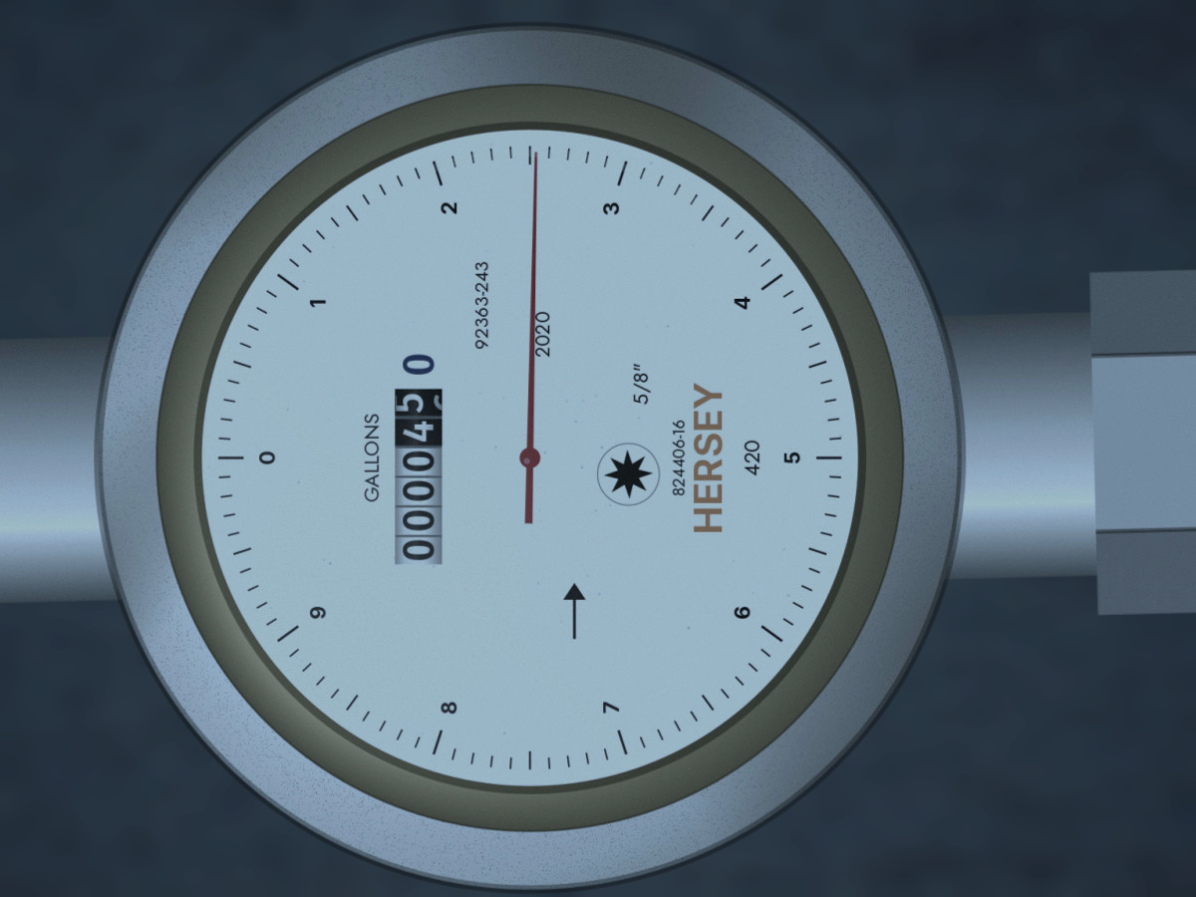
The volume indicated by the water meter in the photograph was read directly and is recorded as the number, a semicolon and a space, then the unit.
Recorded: 452.5; gal
